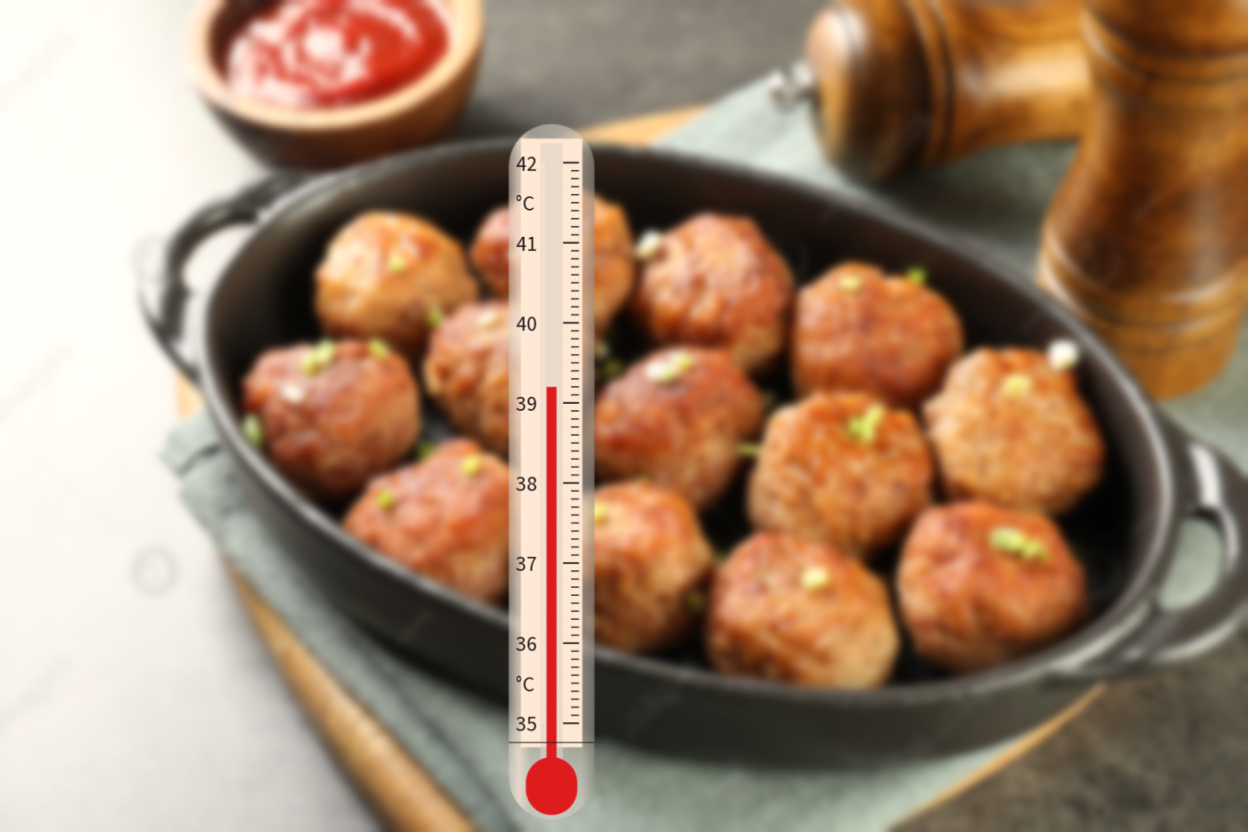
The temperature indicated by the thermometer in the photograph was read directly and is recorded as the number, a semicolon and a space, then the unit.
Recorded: 39.2; °C
